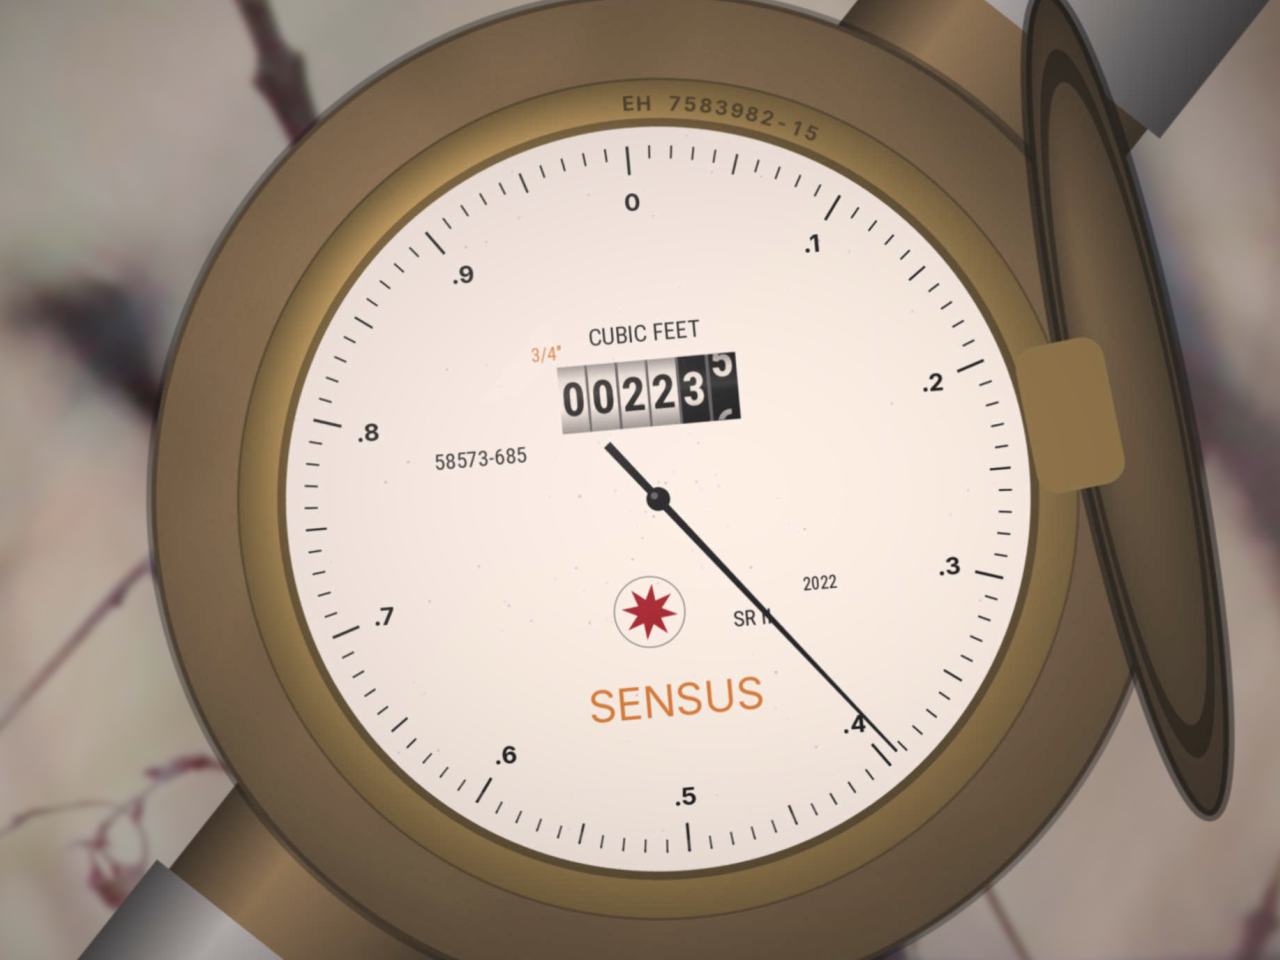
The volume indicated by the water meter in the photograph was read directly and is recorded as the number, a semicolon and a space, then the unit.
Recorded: 2235.39; ft³
